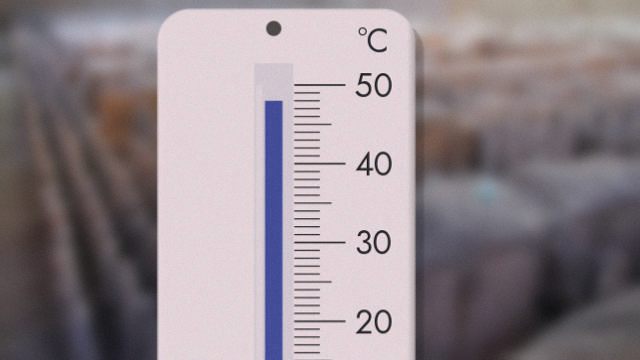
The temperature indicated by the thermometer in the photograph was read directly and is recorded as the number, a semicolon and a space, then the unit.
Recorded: 48; °C
